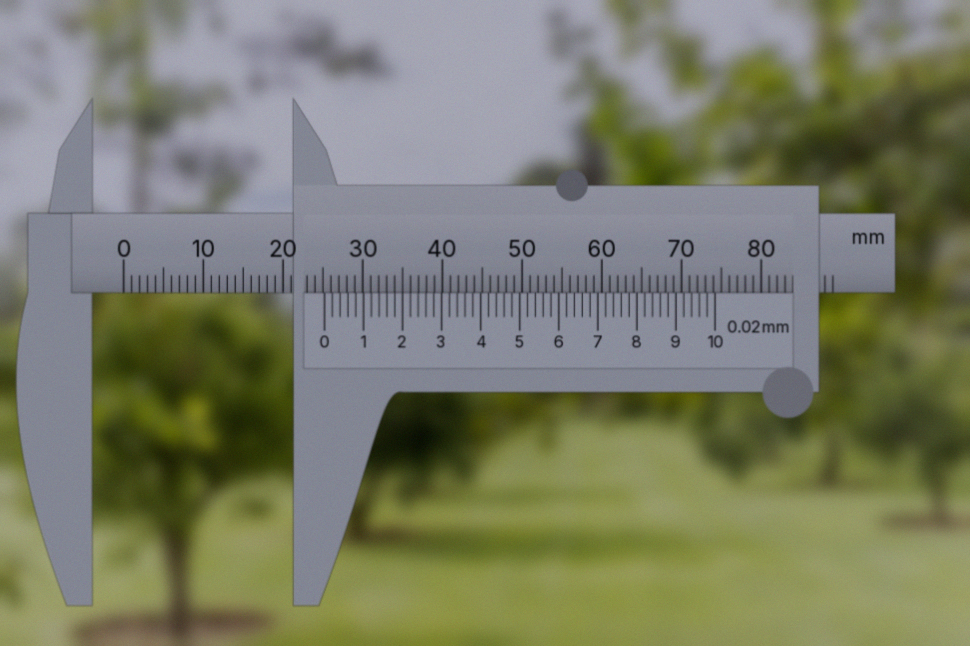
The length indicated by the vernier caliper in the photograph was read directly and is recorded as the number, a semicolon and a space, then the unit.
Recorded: 25.2; mm
